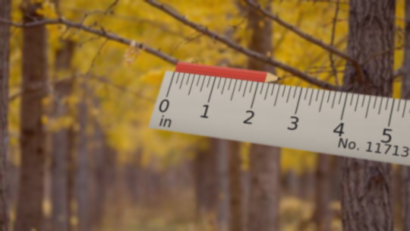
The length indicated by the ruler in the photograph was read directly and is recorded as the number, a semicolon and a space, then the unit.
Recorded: 2.5; in
